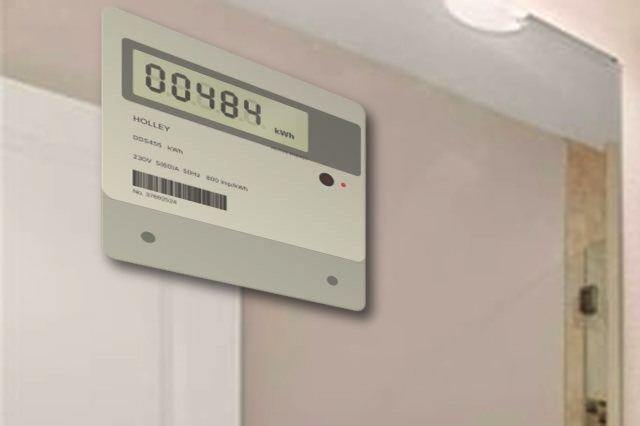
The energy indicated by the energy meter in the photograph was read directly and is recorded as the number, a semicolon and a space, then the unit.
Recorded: 484; kWh
